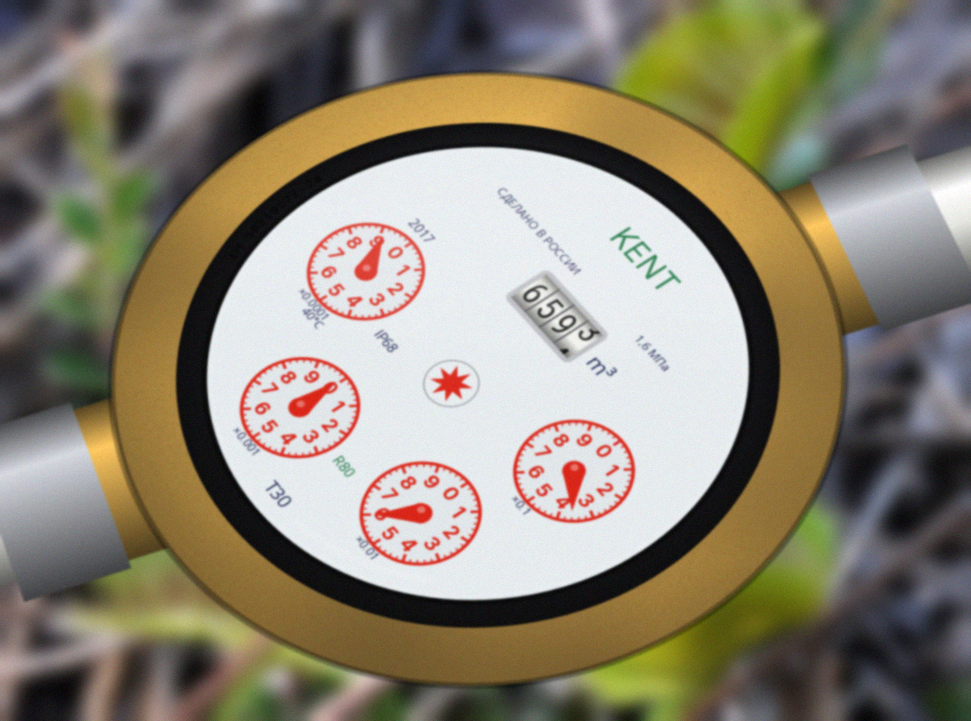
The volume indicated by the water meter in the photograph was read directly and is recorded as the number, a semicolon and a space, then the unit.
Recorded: 6593.3599; m³
